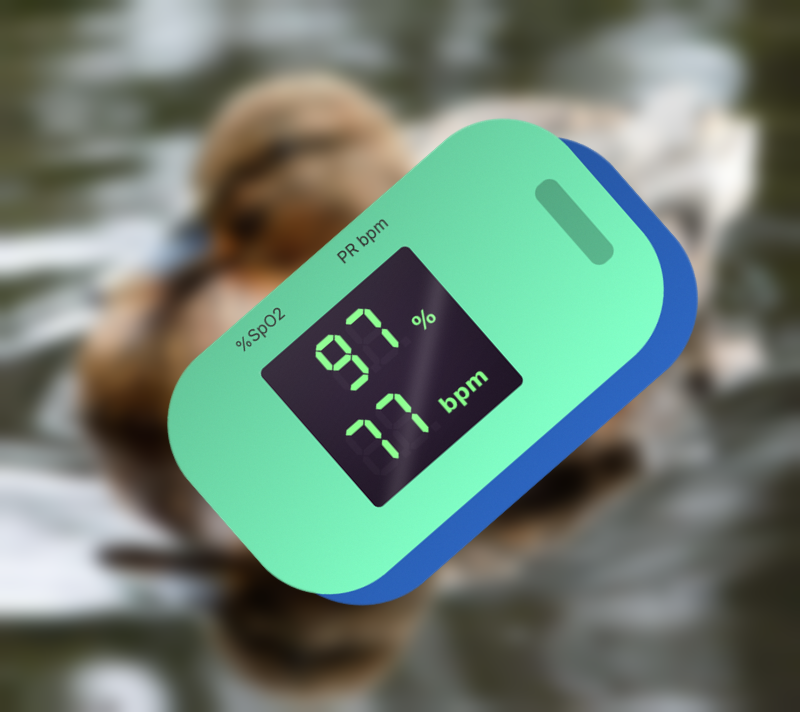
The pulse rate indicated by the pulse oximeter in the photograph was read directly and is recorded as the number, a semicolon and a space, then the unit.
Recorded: 77; bpm
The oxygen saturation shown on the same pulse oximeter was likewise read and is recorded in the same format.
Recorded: 97; %
